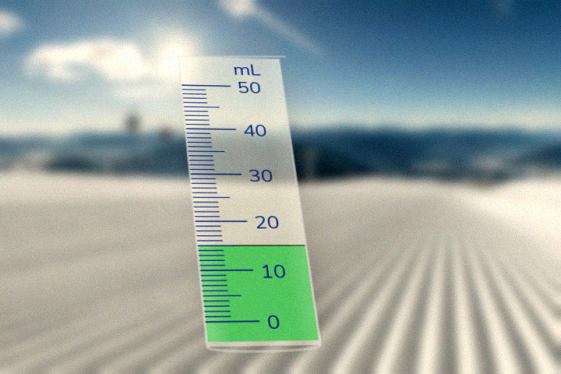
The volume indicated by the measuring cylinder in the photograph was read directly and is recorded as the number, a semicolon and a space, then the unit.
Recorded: 15; mL
